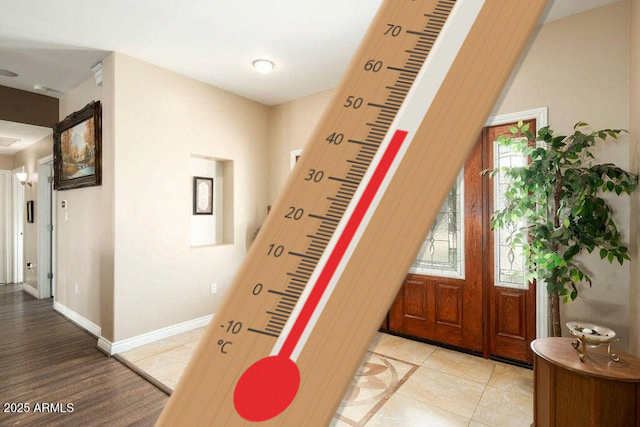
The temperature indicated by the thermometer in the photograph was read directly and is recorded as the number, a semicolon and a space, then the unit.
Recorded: 45; °C
